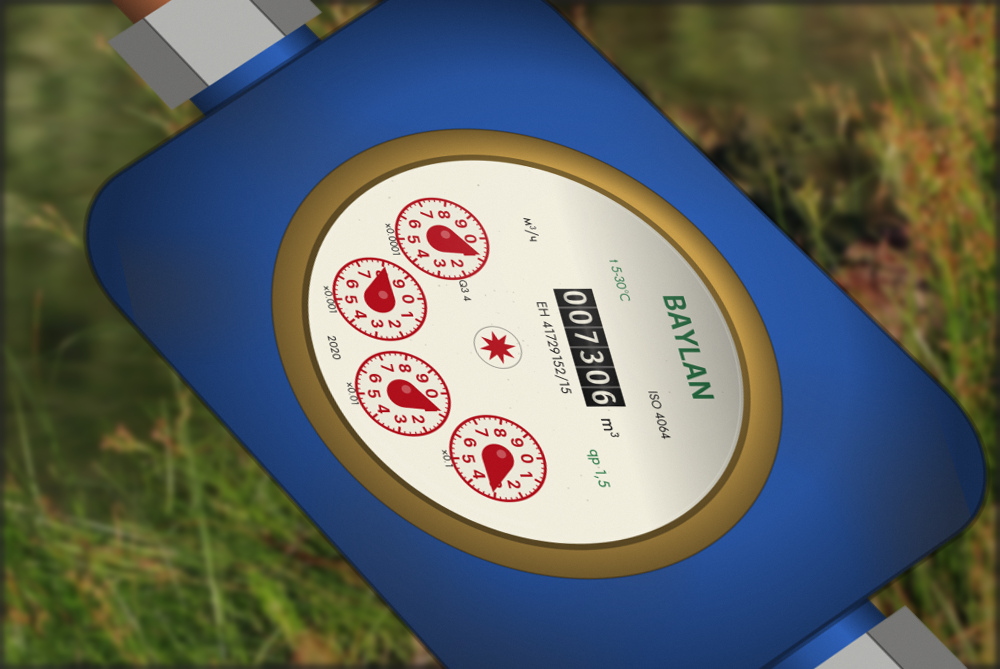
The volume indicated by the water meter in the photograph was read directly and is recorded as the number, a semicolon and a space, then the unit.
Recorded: 7306.3080; m³
